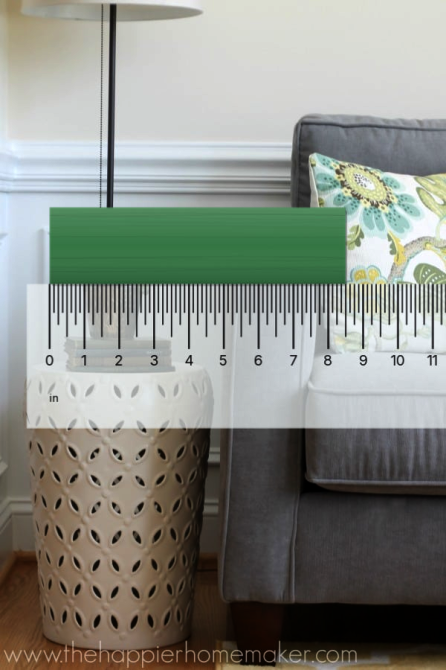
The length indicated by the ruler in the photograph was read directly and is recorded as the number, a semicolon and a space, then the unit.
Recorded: 8.5; in
